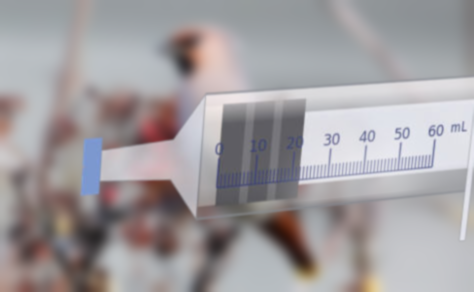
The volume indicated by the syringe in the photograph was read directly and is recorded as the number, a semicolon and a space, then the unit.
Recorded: 0; mL
